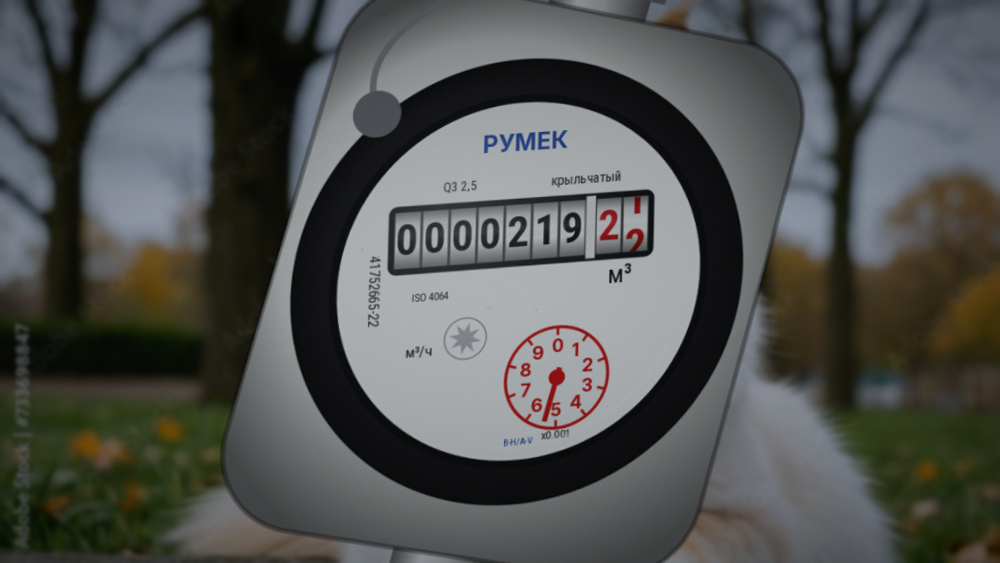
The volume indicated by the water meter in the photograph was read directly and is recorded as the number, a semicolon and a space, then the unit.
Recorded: 219.215; m³
